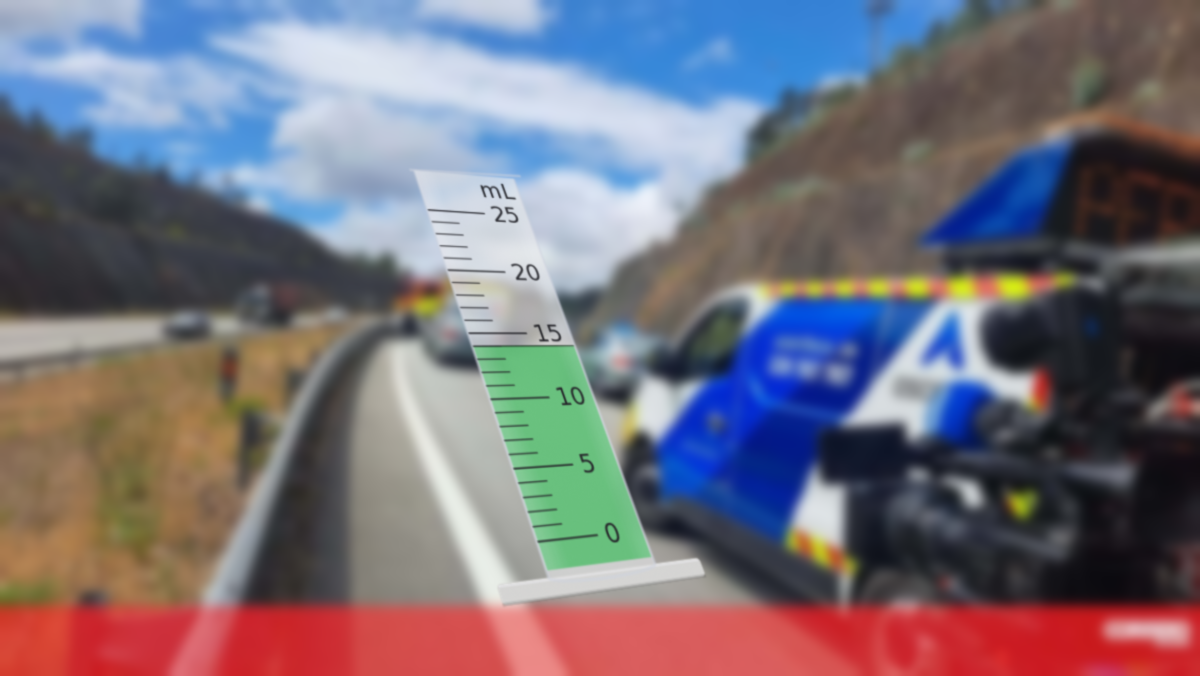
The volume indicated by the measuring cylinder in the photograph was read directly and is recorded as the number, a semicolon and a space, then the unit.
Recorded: 14; mL
